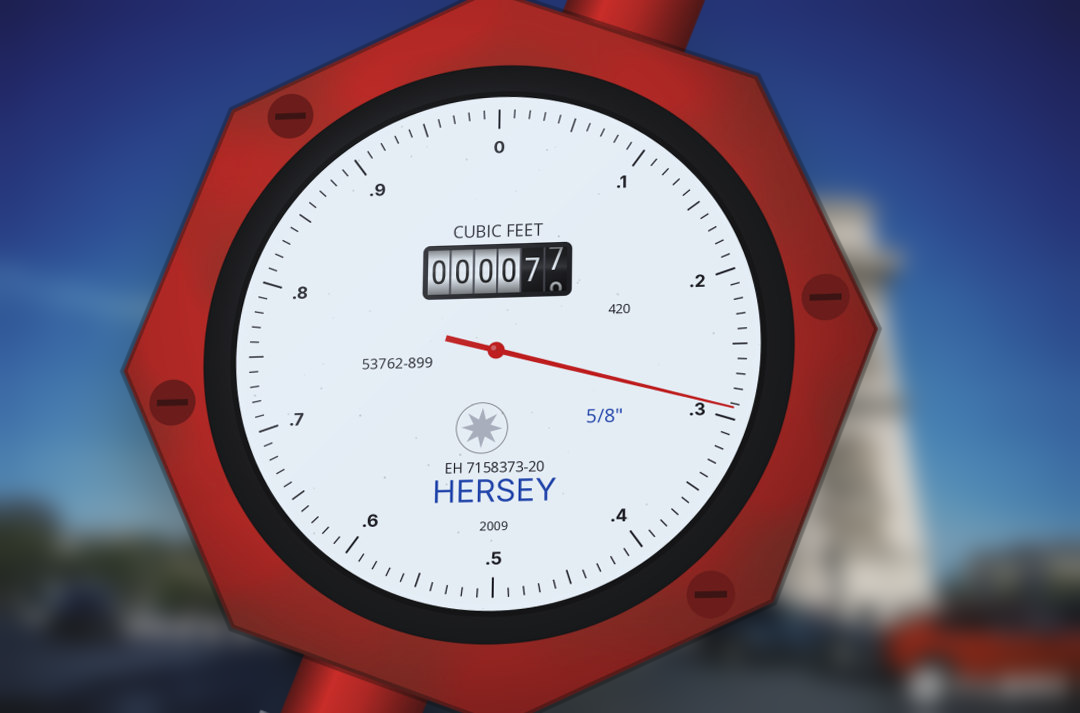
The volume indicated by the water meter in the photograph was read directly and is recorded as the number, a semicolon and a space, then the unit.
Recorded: 77.29; ft³
